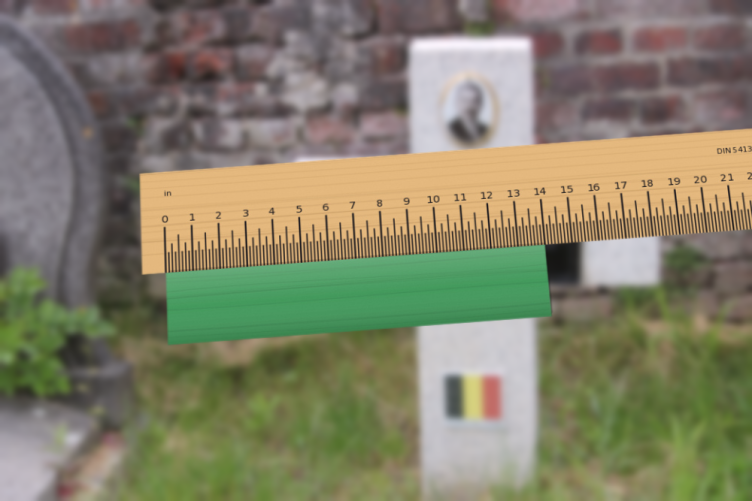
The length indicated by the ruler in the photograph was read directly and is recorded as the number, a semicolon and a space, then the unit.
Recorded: 14; in
